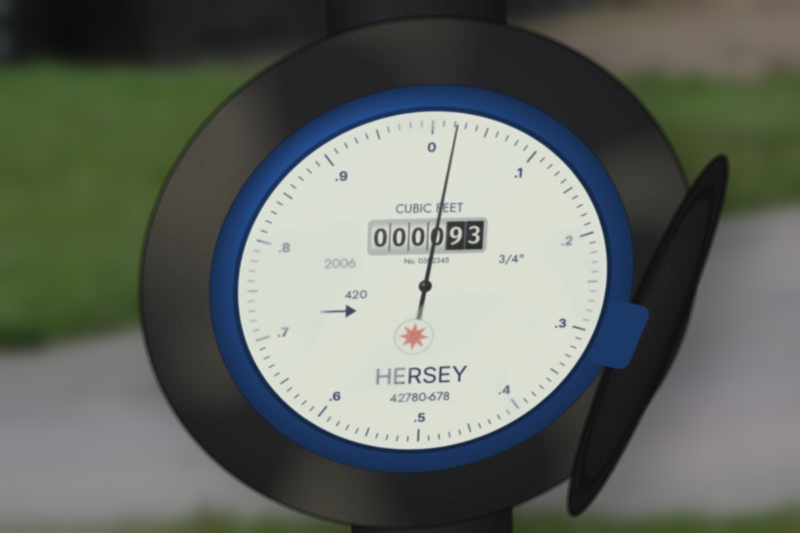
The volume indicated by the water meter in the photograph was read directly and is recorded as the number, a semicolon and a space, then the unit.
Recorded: 93.02; ft³
